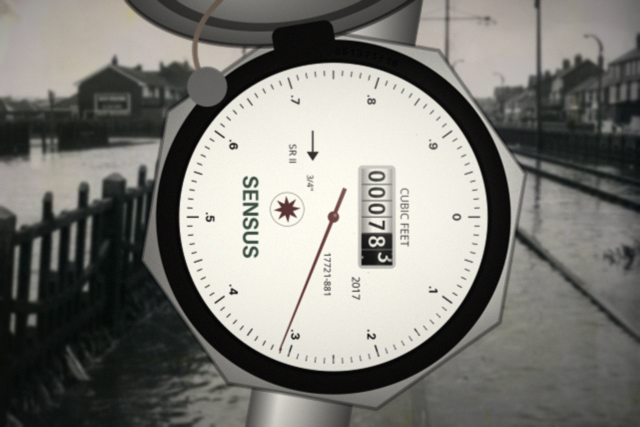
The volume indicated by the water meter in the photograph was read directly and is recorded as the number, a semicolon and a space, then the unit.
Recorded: 783.31; ft³
